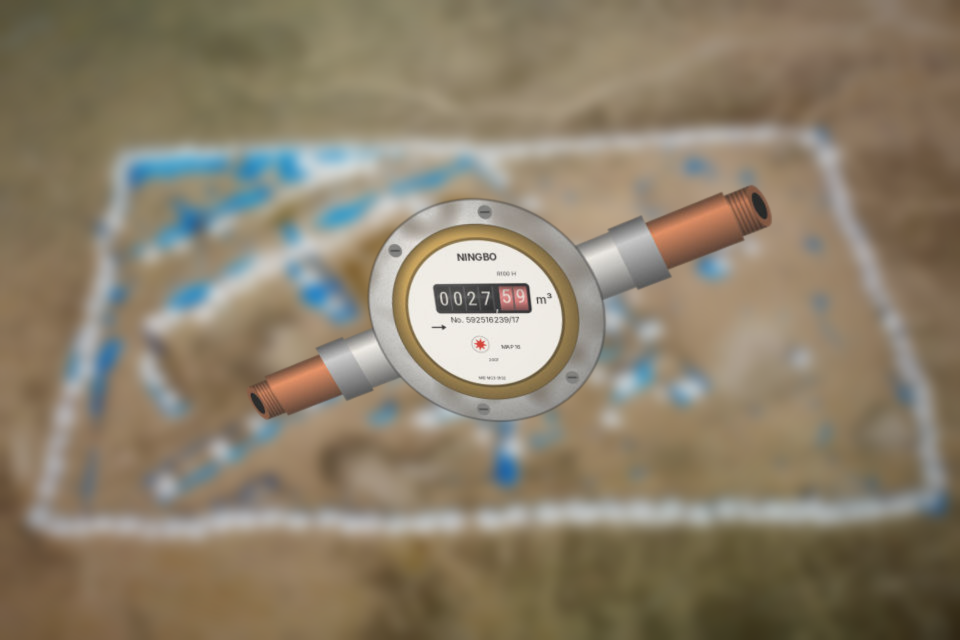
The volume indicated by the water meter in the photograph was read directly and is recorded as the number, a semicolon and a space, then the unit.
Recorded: 27.59; m³
